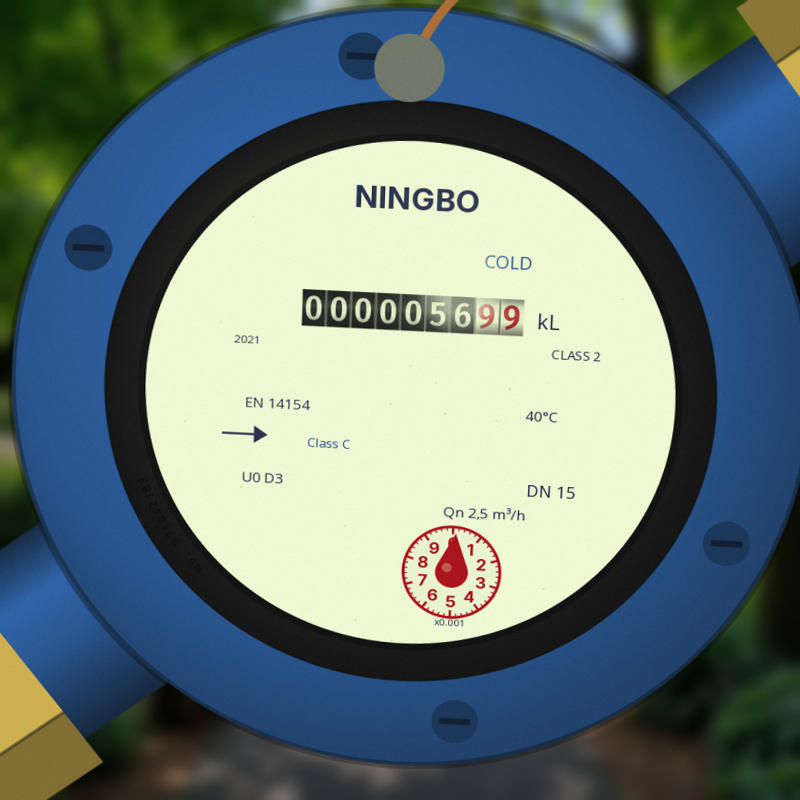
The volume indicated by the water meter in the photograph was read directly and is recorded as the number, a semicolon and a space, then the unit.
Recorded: 56.990; kL
